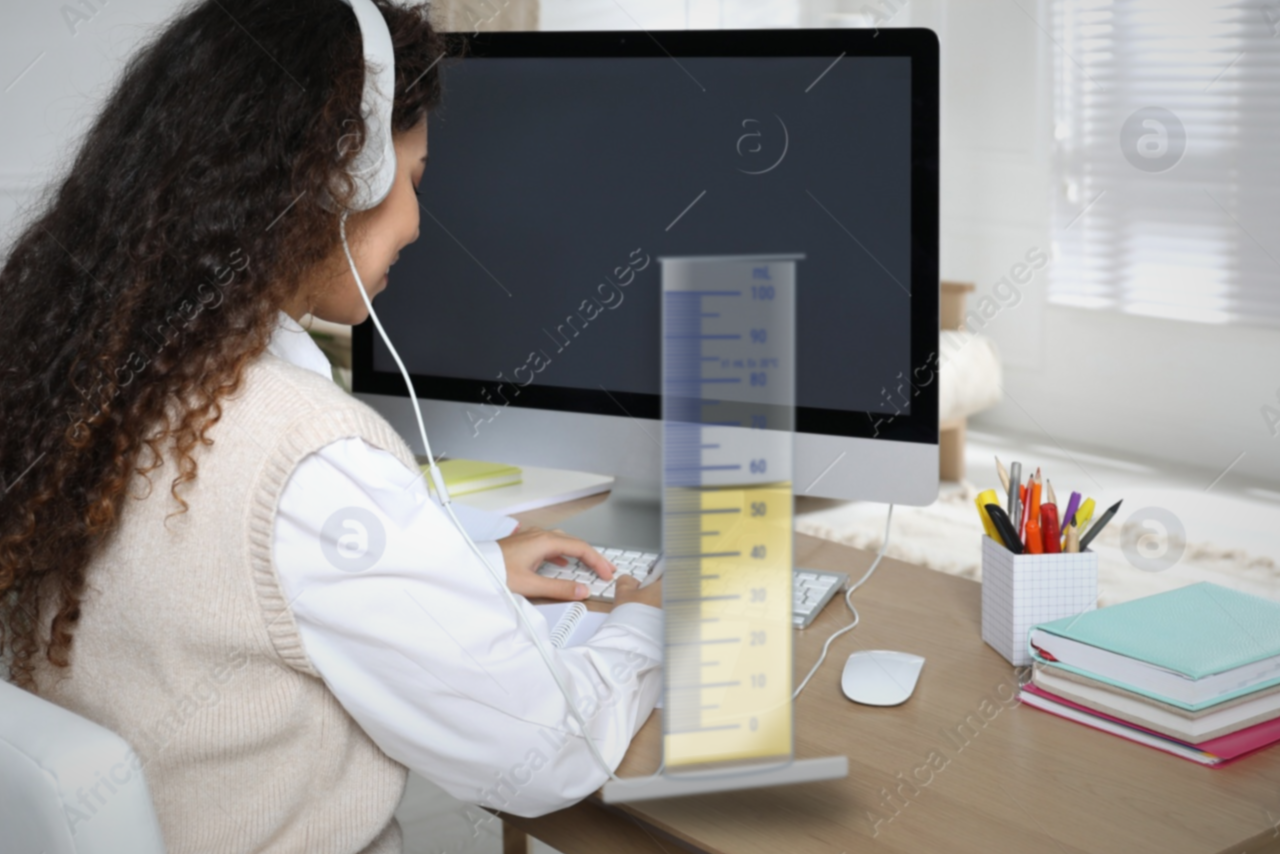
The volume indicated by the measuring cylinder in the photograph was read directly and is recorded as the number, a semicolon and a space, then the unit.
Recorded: 55; mL
